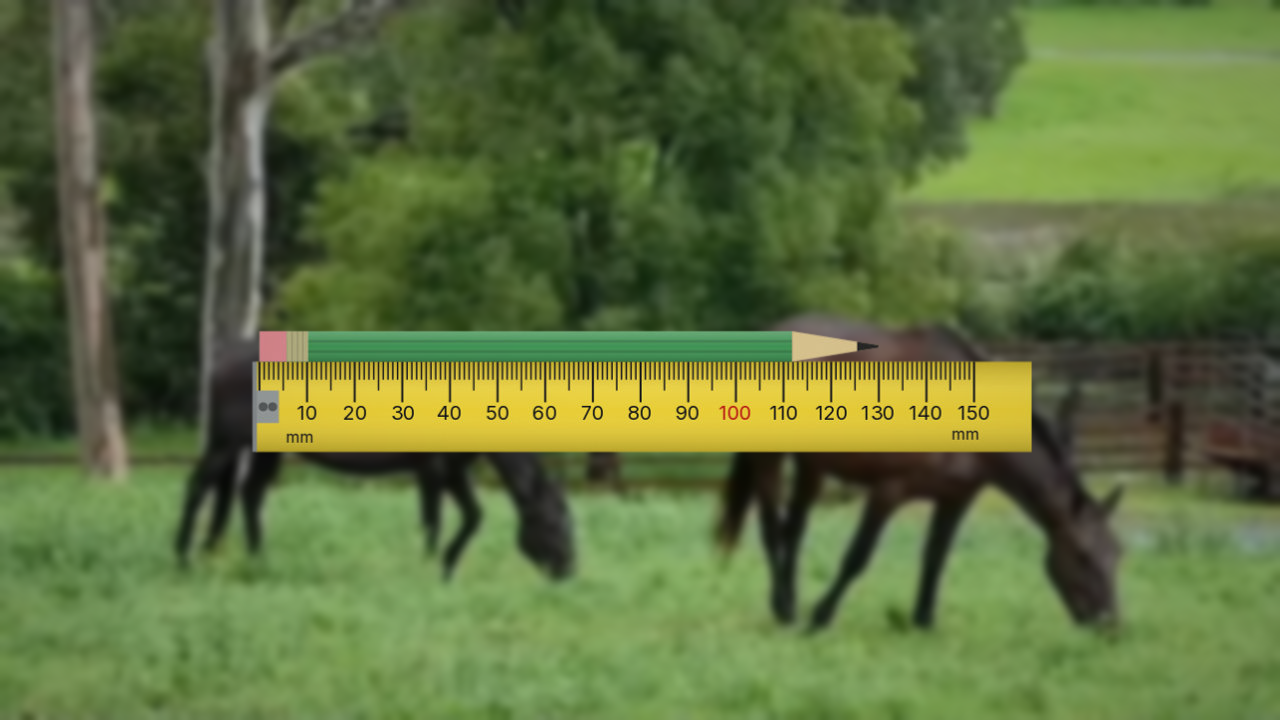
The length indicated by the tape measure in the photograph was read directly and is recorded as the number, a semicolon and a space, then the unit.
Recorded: 130; mm
